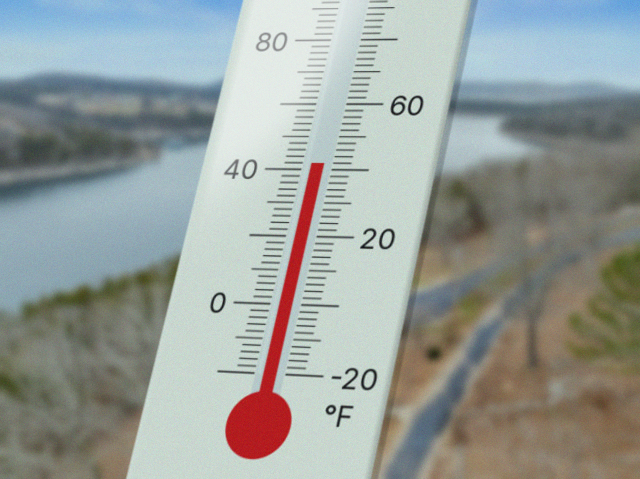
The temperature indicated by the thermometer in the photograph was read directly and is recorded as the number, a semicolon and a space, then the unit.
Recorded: 42; °F
